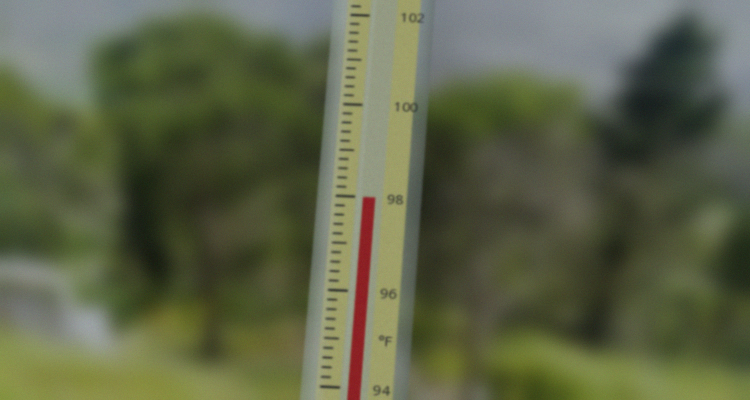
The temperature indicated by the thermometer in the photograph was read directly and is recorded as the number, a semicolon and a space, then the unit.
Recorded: 98; °F
